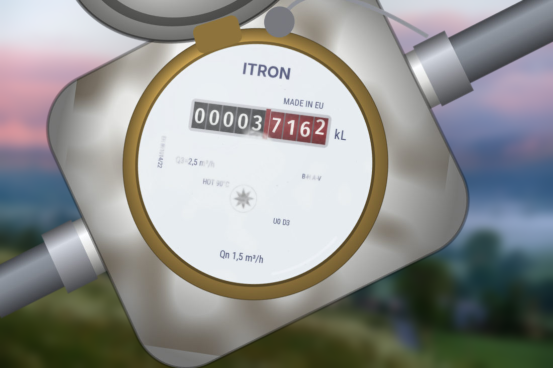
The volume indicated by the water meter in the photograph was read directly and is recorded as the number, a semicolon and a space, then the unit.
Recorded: 3.7162; kL
